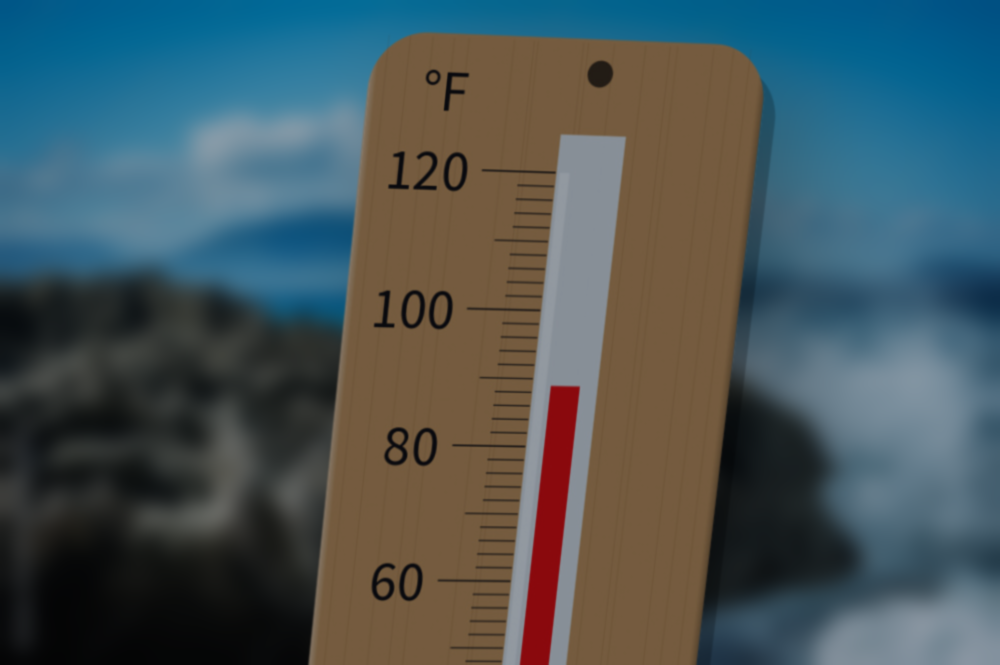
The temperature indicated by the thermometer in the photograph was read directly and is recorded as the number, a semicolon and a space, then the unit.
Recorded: 89; °F
